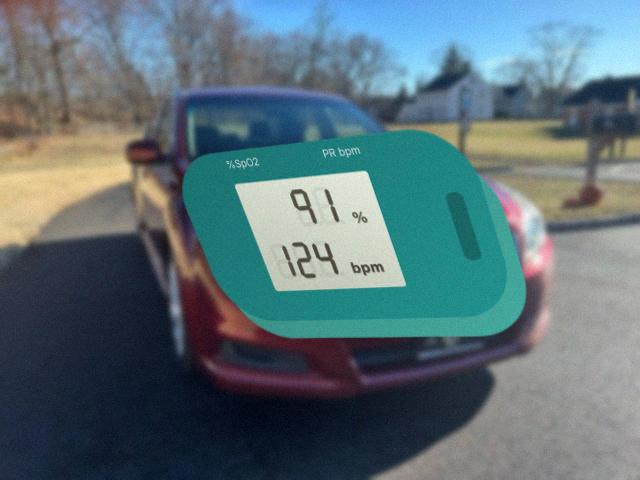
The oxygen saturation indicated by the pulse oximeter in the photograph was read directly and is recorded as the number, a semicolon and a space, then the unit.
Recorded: 91; %
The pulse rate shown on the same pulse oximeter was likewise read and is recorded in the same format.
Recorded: 124; bpm
